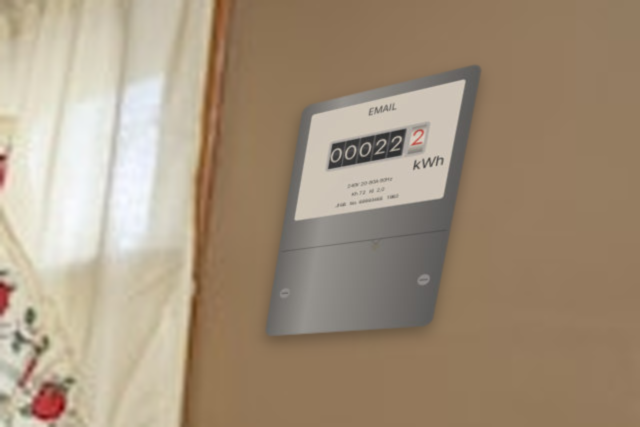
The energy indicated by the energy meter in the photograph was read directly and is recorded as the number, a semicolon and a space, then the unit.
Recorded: 22.2; kWh
